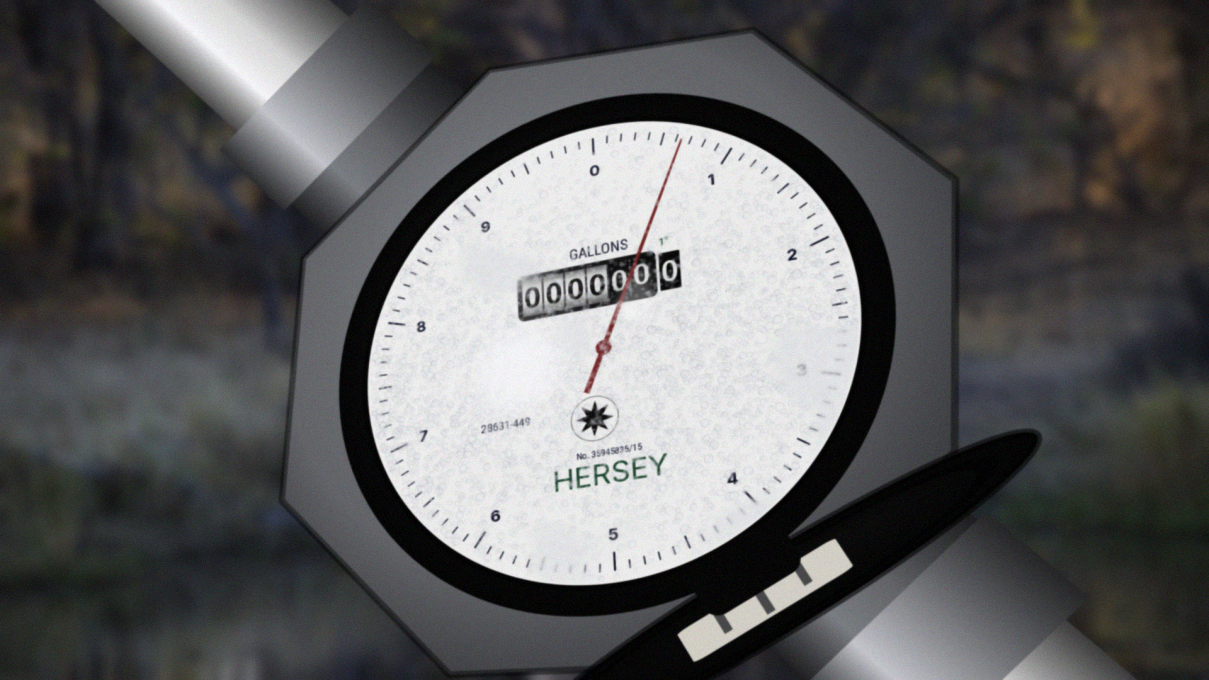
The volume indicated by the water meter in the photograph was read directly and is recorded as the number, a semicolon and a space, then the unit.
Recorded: 0.6; gal
